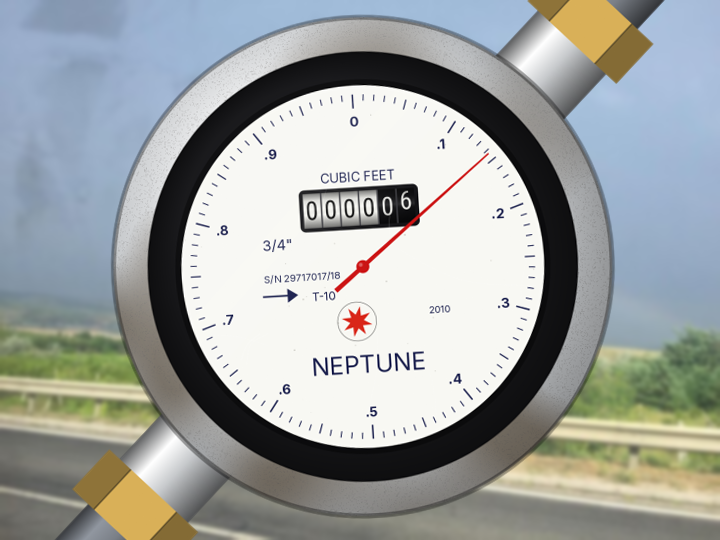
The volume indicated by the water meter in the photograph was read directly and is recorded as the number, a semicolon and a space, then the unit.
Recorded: 6.14; ft³
